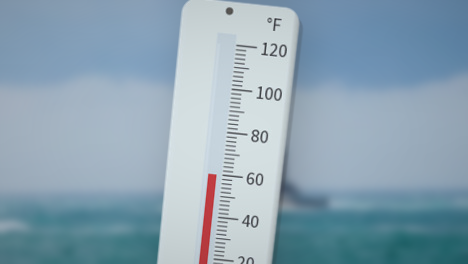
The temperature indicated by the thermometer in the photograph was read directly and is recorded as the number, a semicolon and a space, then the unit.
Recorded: 60; °F
